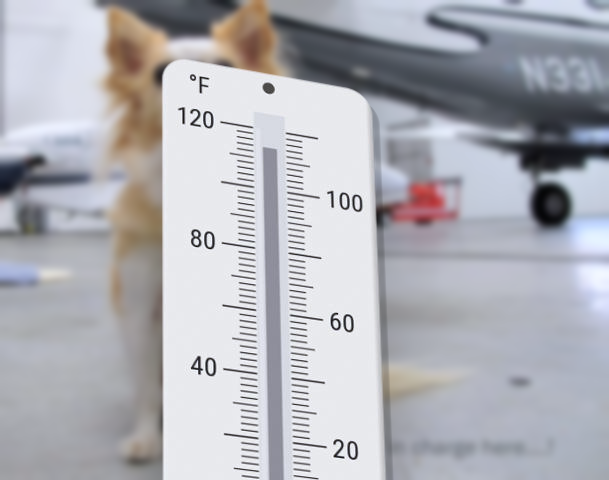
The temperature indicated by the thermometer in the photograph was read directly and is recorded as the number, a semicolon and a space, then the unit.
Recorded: 114; °F
